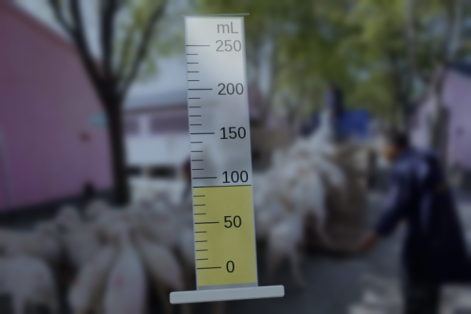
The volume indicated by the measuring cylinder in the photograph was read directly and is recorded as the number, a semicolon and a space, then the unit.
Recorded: 90; mL
